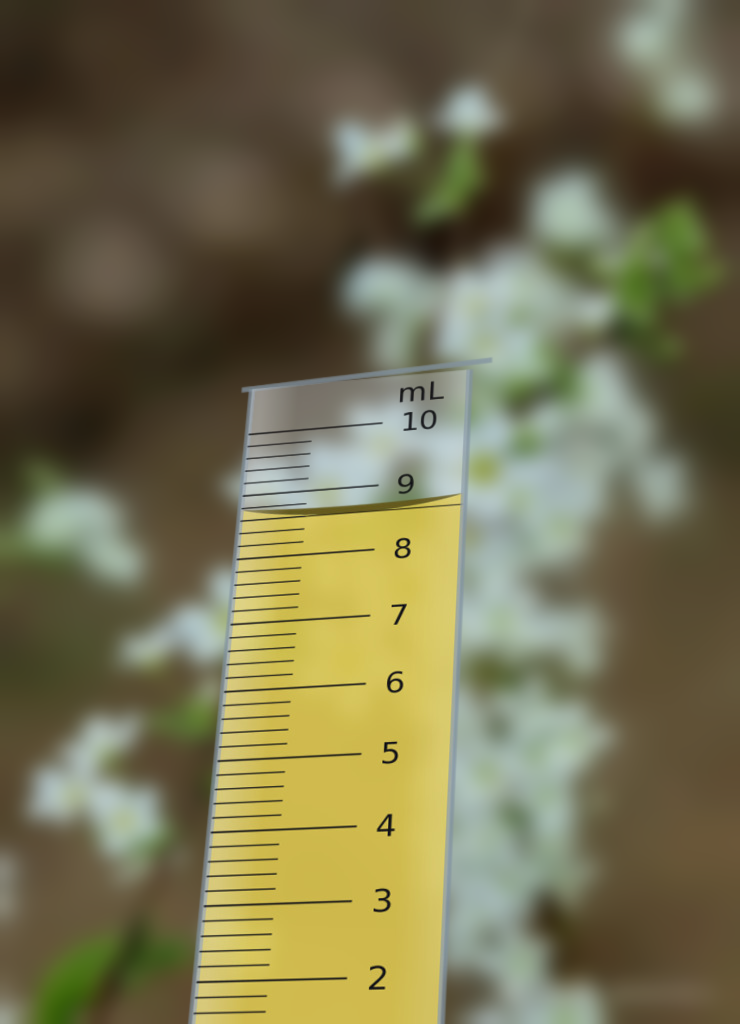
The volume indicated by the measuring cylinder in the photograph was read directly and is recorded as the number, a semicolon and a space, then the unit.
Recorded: 8.6; mL
